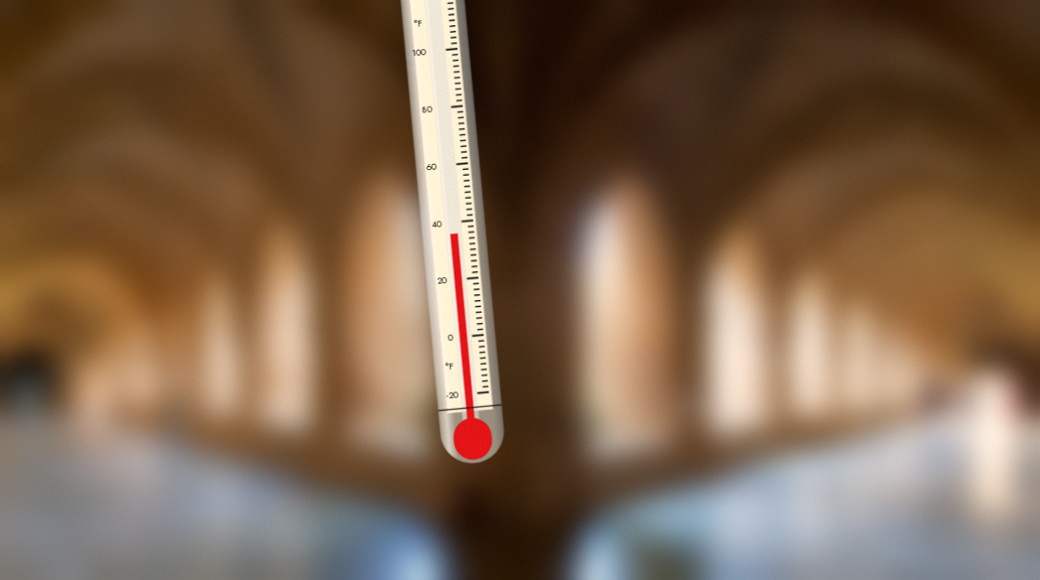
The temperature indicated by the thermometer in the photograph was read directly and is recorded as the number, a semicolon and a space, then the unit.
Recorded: 36; °F
